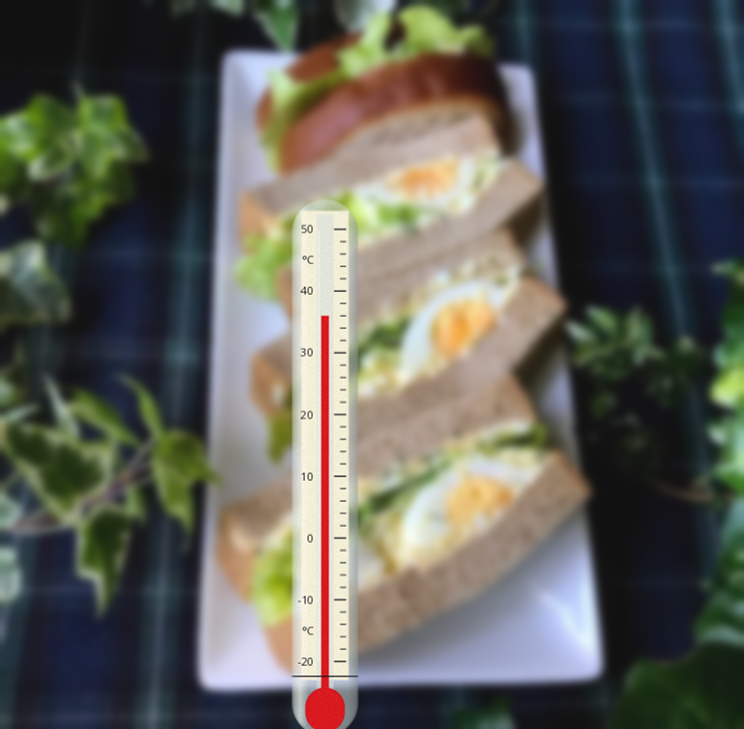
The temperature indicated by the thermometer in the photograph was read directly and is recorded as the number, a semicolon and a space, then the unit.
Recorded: 36; °C
